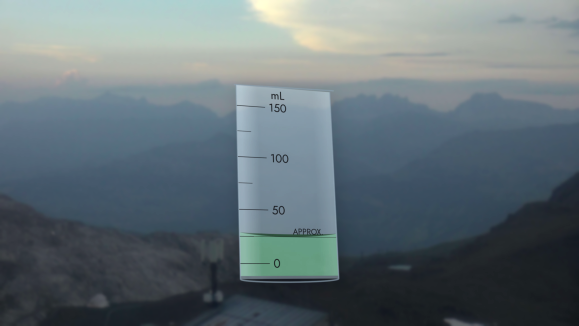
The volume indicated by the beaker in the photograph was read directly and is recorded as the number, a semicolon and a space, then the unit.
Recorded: 25; mL
